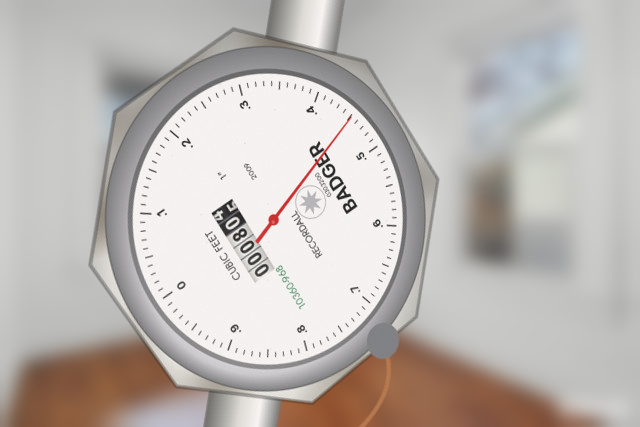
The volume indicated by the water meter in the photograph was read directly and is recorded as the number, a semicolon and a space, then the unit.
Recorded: 804.45; ft³
